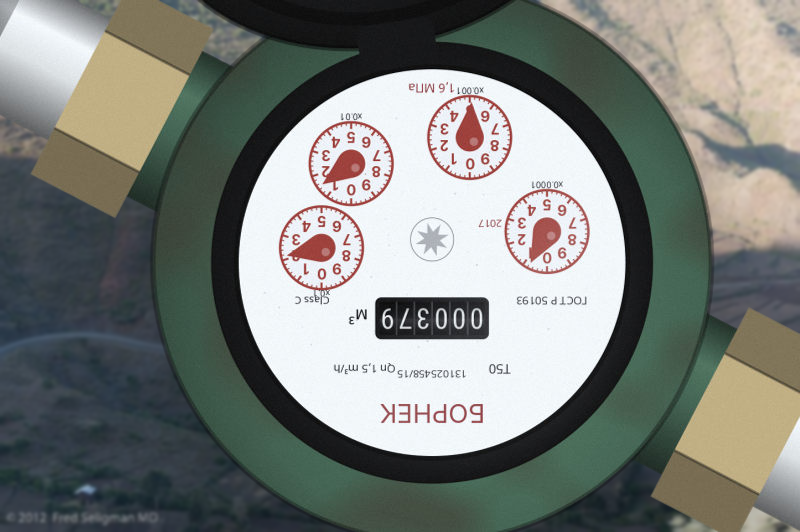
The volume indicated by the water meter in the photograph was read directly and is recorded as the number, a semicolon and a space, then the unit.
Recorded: 379.2150; m³
